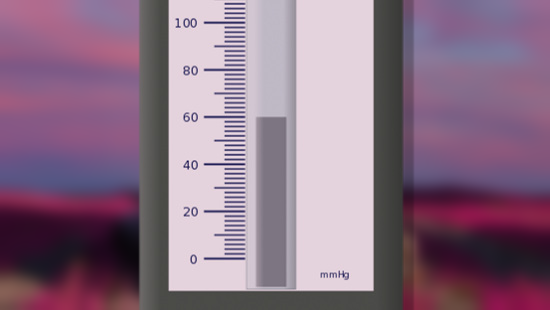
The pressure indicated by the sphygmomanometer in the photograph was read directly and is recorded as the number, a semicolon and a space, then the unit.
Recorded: 60; mmHg
